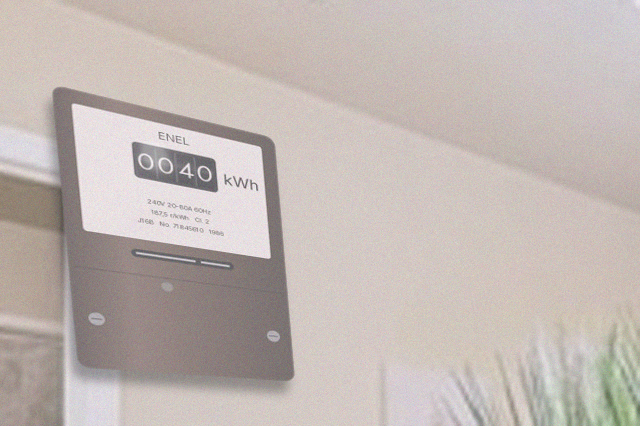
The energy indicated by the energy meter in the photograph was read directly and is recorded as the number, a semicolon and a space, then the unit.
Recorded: 40; kWh
